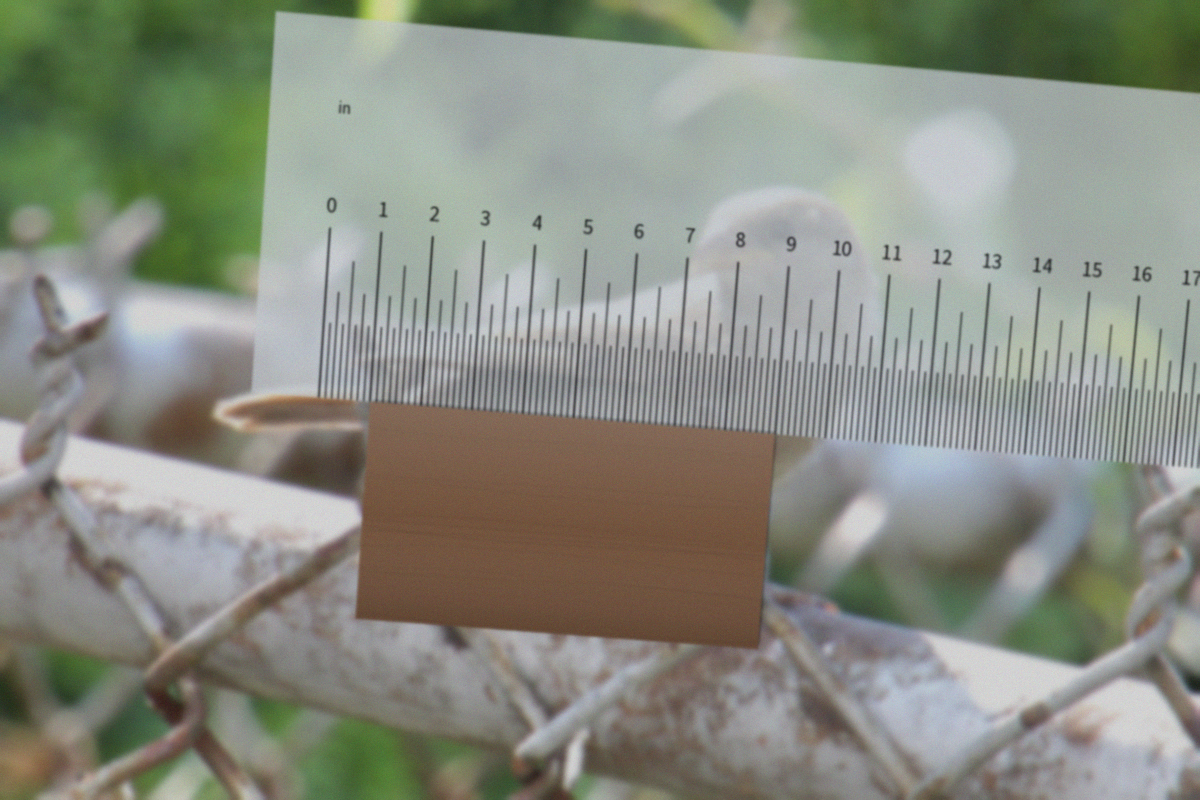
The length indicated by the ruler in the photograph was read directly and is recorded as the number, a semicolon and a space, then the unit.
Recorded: 8; in
